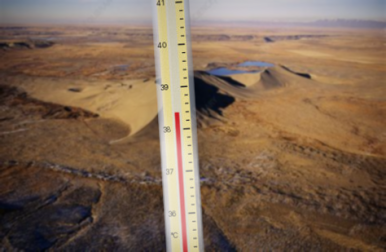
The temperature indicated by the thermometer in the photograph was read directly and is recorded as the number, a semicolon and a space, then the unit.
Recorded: 38.4; °C
